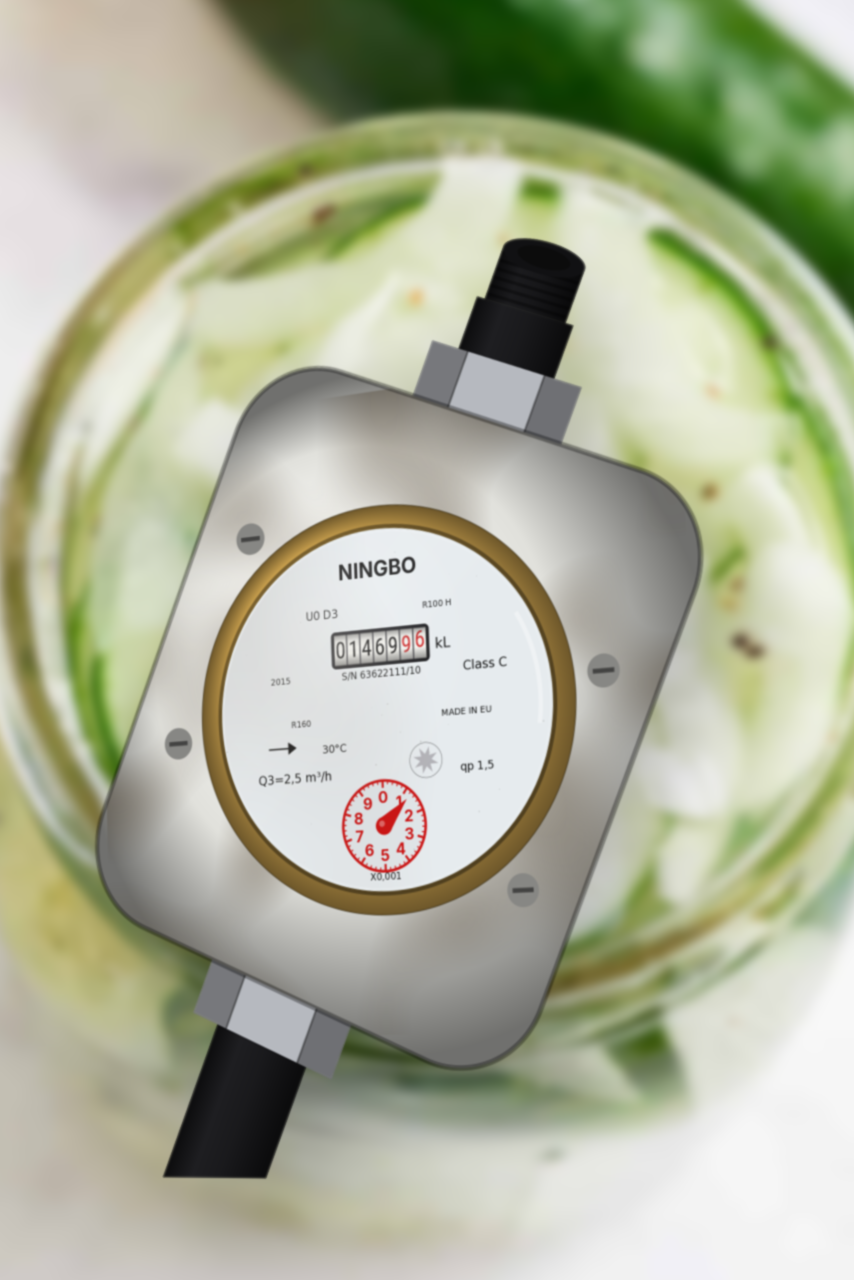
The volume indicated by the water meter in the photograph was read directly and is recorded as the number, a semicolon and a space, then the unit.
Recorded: 1469.961; kL
